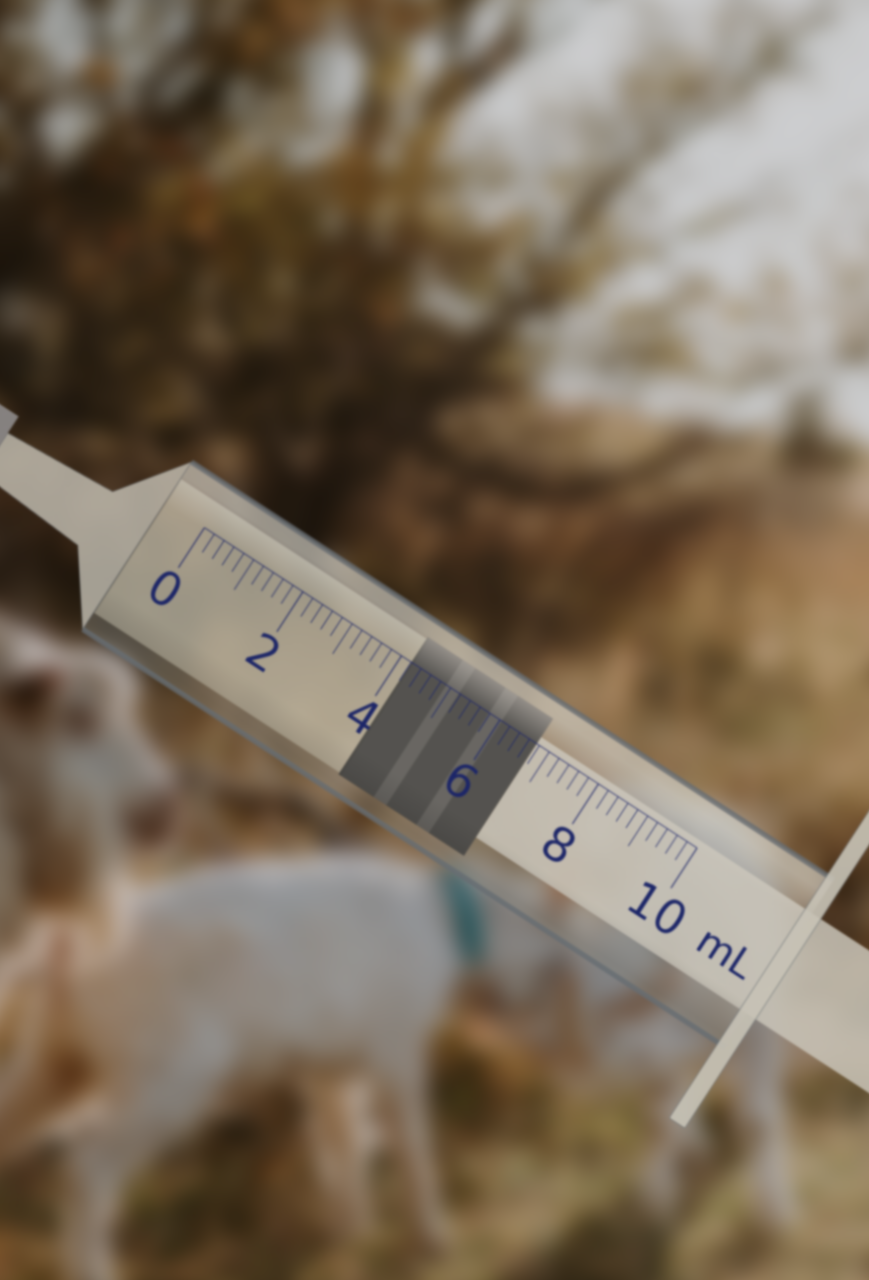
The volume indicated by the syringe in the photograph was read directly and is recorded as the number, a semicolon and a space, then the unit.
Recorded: 4.2; mL
